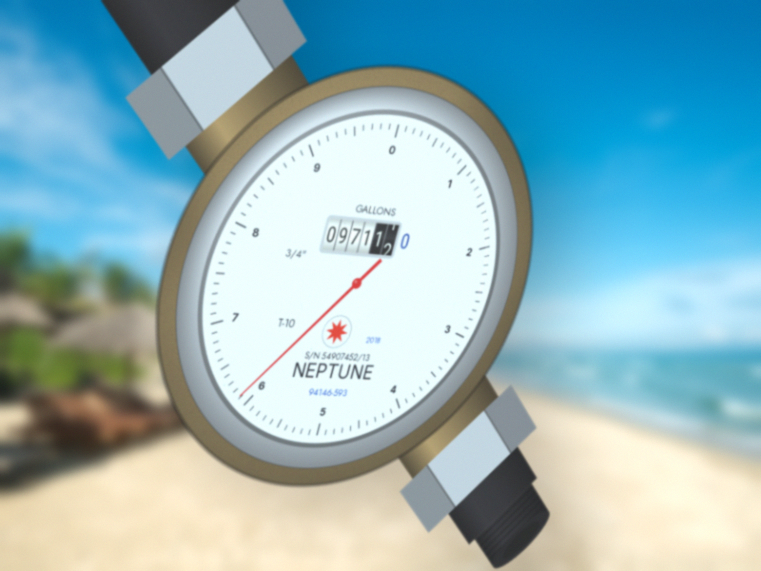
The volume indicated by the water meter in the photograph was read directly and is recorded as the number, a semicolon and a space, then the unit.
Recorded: 971116.1; gal
